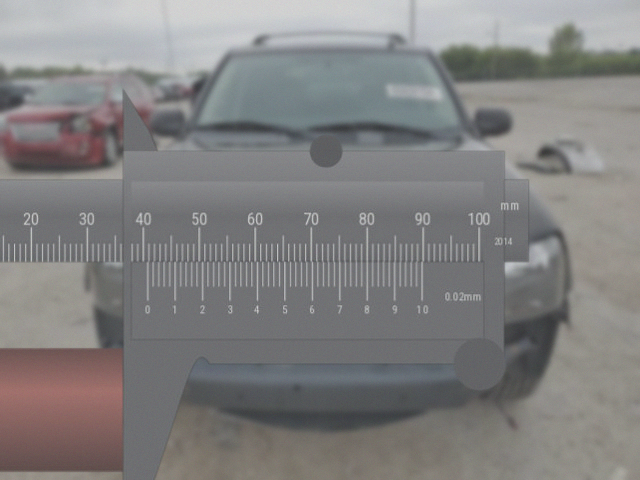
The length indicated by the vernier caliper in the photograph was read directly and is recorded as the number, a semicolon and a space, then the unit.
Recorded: 40.8; mm
